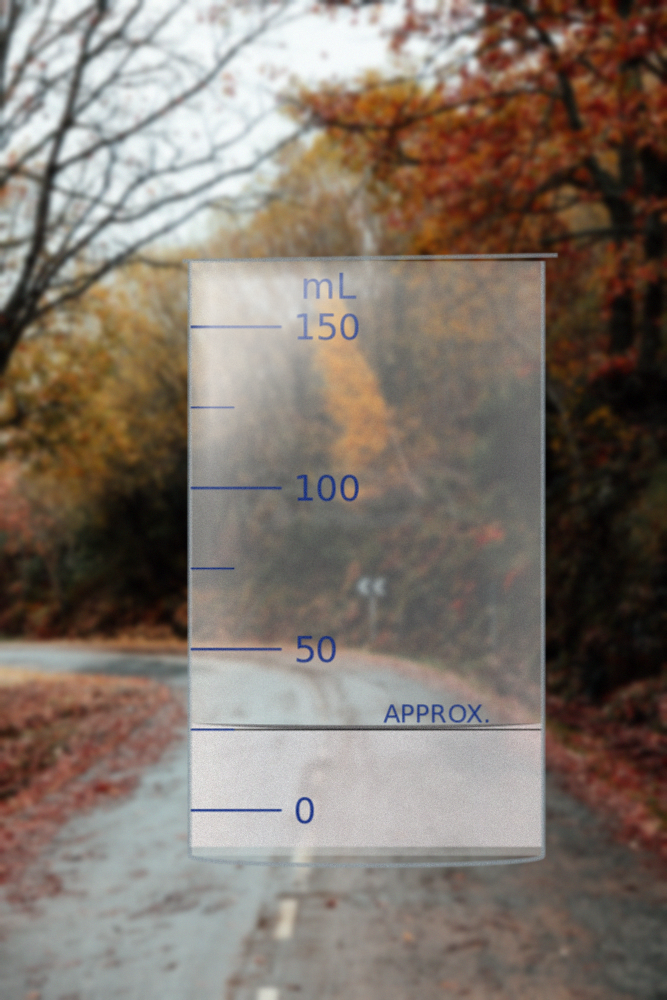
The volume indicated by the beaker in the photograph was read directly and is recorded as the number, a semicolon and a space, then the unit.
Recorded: 25; mL
